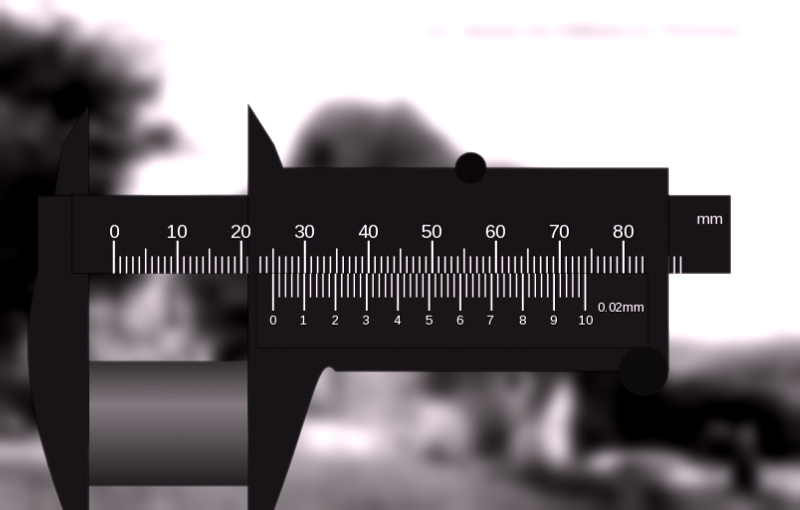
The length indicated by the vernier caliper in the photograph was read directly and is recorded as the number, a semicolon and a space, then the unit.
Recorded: 25.0; mm
